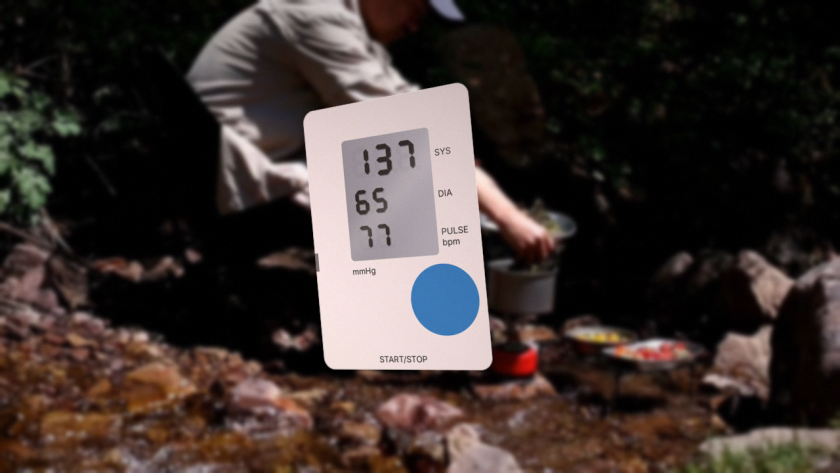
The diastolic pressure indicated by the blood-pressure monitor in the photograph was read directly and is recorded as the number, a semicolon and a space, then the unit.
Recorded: 65; mmHg
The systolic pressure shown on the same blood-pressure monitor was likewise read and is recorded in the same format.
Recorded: 137; mmHg
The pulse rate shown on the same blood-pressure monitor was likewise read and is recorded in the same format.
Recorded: 77; bpm
